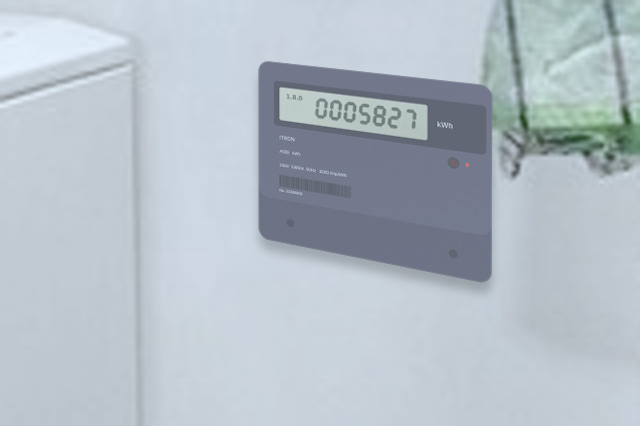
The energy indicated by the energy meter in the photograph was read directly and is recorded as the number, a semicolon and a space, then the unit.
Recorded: 5827; kWh
